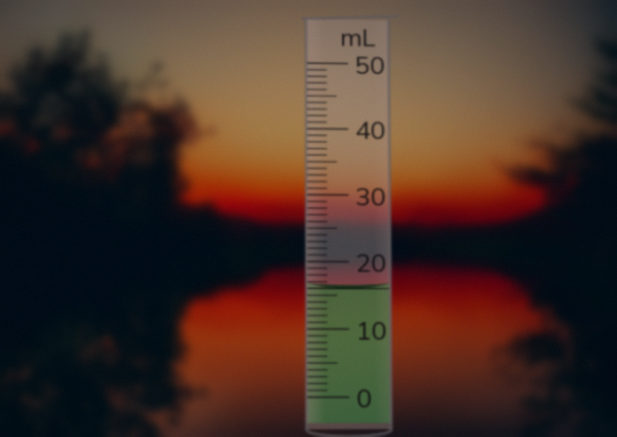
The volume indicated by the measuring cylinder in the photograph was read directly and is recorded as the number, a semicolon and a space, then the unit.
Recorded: 16; mL
